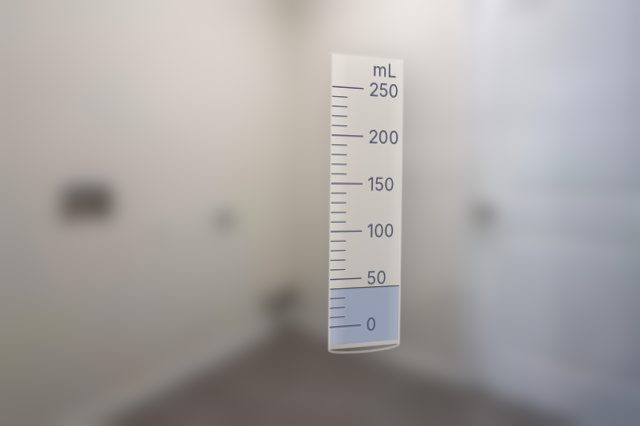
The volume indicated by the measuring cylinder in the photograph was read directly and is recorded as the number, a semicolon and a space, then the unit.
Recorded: 40; mL
